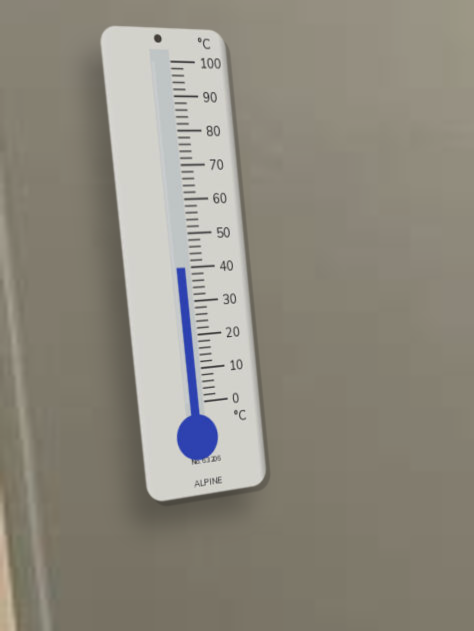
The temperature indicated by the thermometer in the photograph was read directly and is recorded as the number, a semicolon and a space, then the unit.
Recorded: 40; °C
